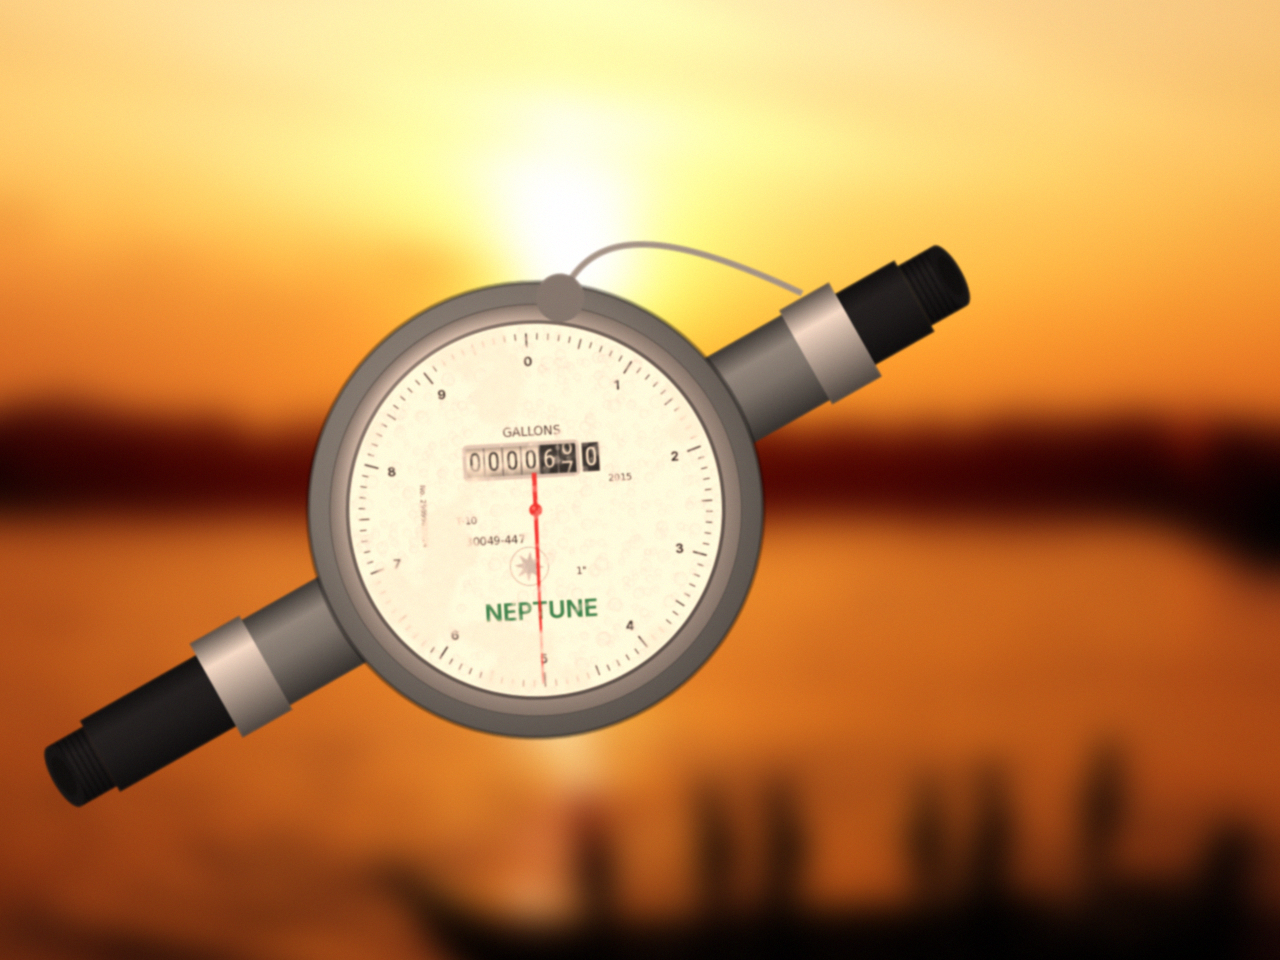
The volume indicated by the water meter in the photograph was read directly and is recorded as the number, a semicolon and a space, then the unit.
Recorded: 665.0; gal
